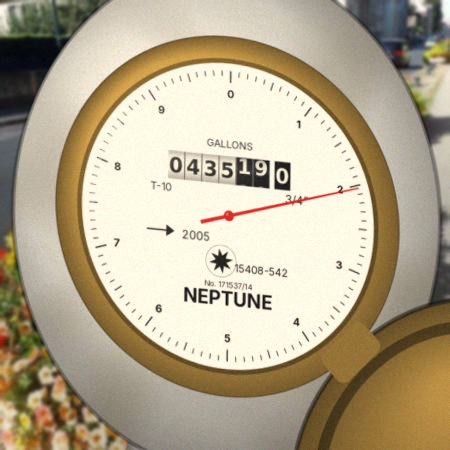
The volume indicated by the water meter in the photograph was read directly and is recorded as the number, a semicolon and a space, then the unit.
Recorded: 435192.0; gal
